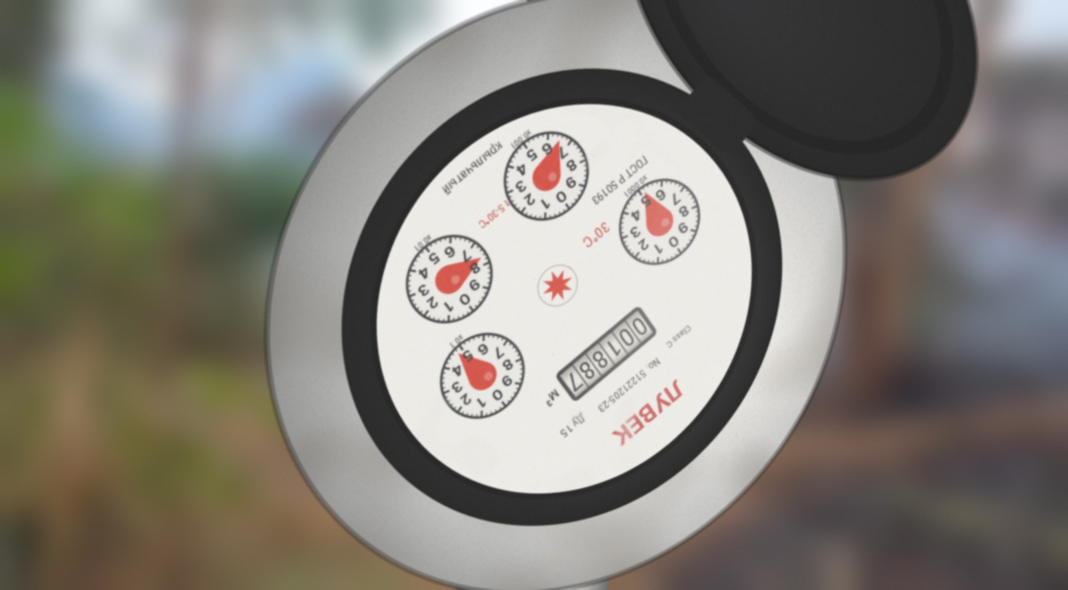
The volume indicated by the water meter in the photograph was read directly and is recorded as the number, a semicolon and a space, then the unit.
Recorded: 1887.4765; m³
